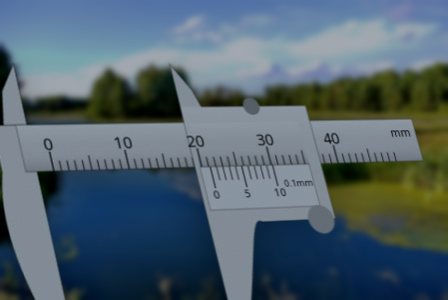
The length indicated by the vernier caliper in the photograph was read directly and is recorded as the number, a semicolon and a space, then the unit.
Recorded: 21.2; mm
